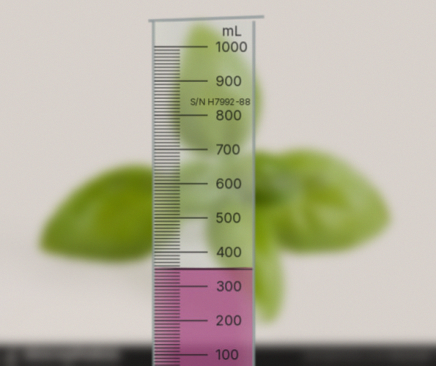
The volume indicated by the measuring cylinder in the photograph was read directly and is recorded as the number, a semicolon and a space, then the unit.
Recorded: 350; mL
